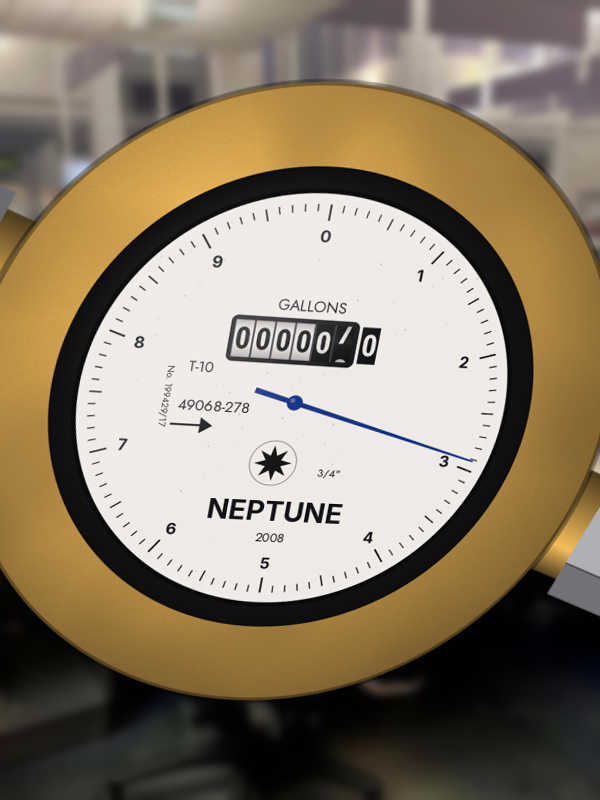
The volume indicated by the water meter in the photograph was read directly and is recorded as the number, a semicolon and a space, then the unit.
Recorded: 72.9; gal
